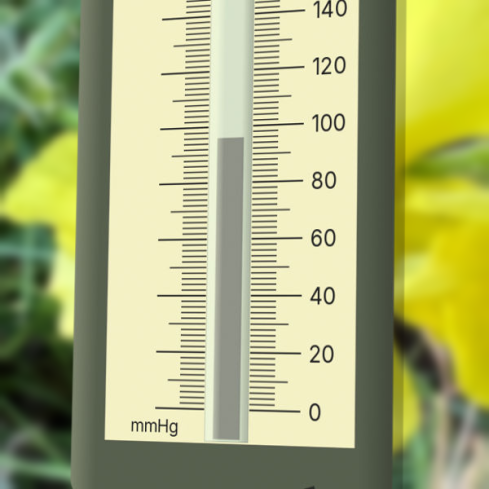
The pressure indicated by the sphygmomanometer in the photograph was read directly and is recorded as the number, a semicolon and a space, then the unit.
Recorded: 96; mmHg
